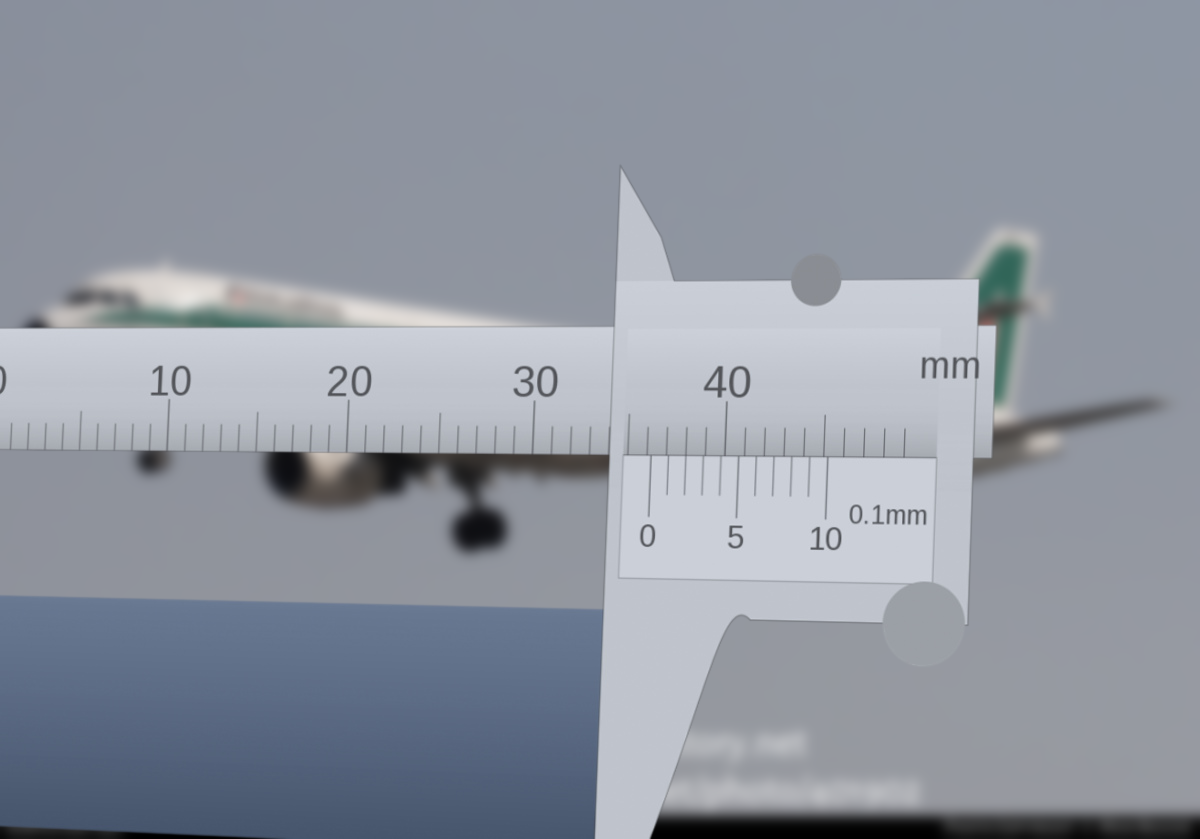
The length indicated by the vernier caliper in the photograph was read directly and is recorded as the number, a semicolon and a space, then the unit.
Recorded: 36.2; mm
